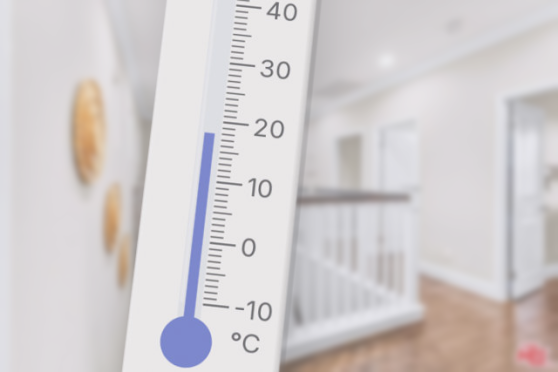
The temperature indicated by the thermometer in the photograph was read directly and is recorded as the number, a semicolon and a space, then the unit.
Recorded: 18; °C
